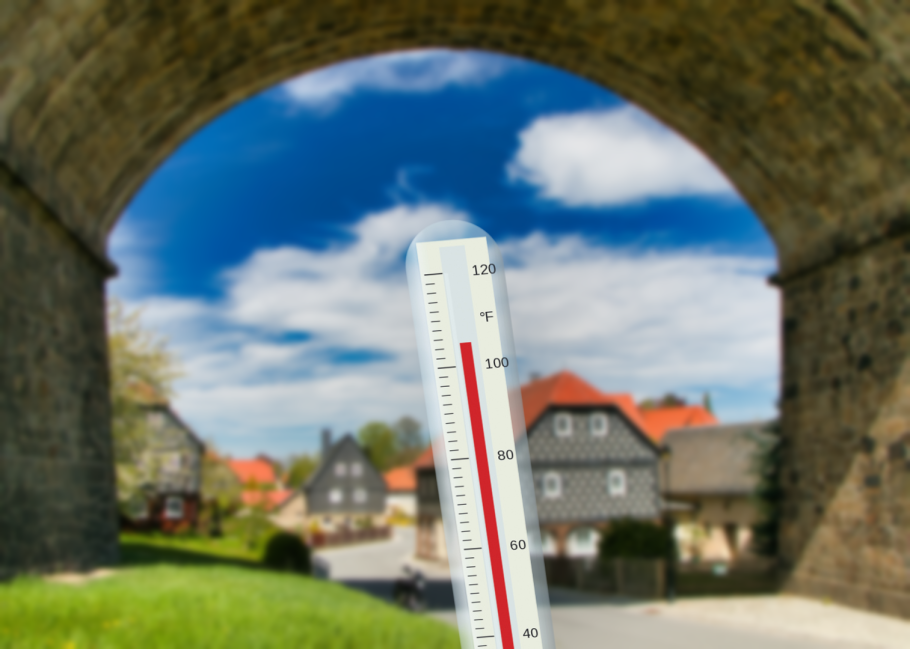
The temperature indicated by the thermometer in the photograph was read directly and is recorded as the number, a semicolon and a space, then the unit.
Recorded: 105; °F
